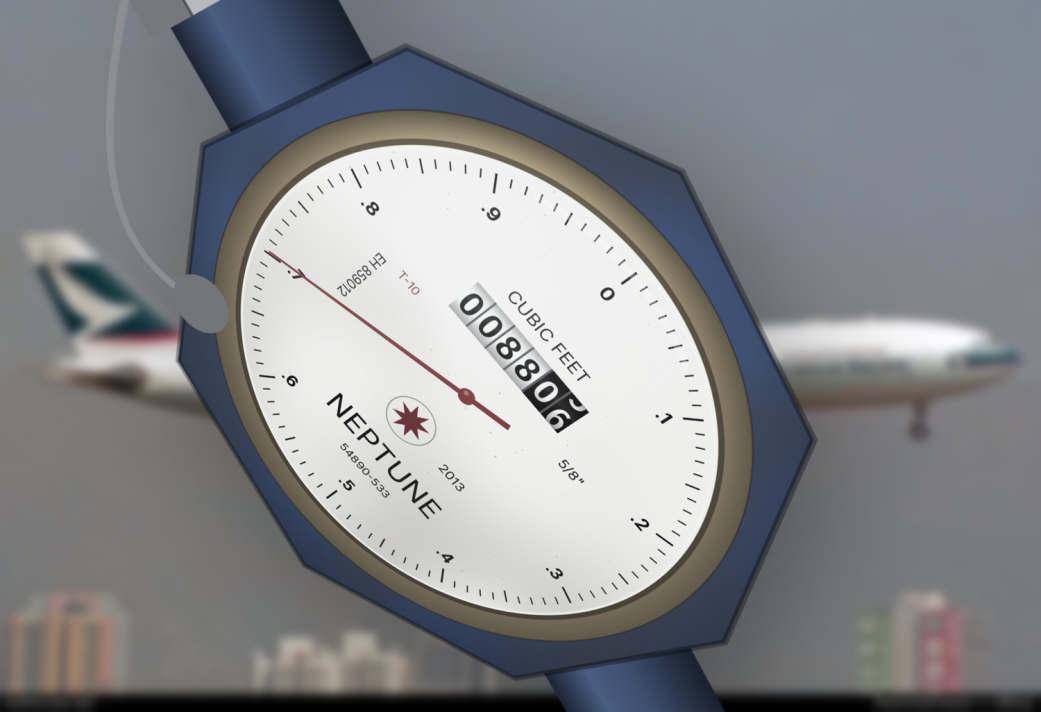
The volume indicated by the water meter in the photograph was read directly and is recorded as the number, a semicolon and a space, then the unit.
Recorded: 8805.70; ft³
